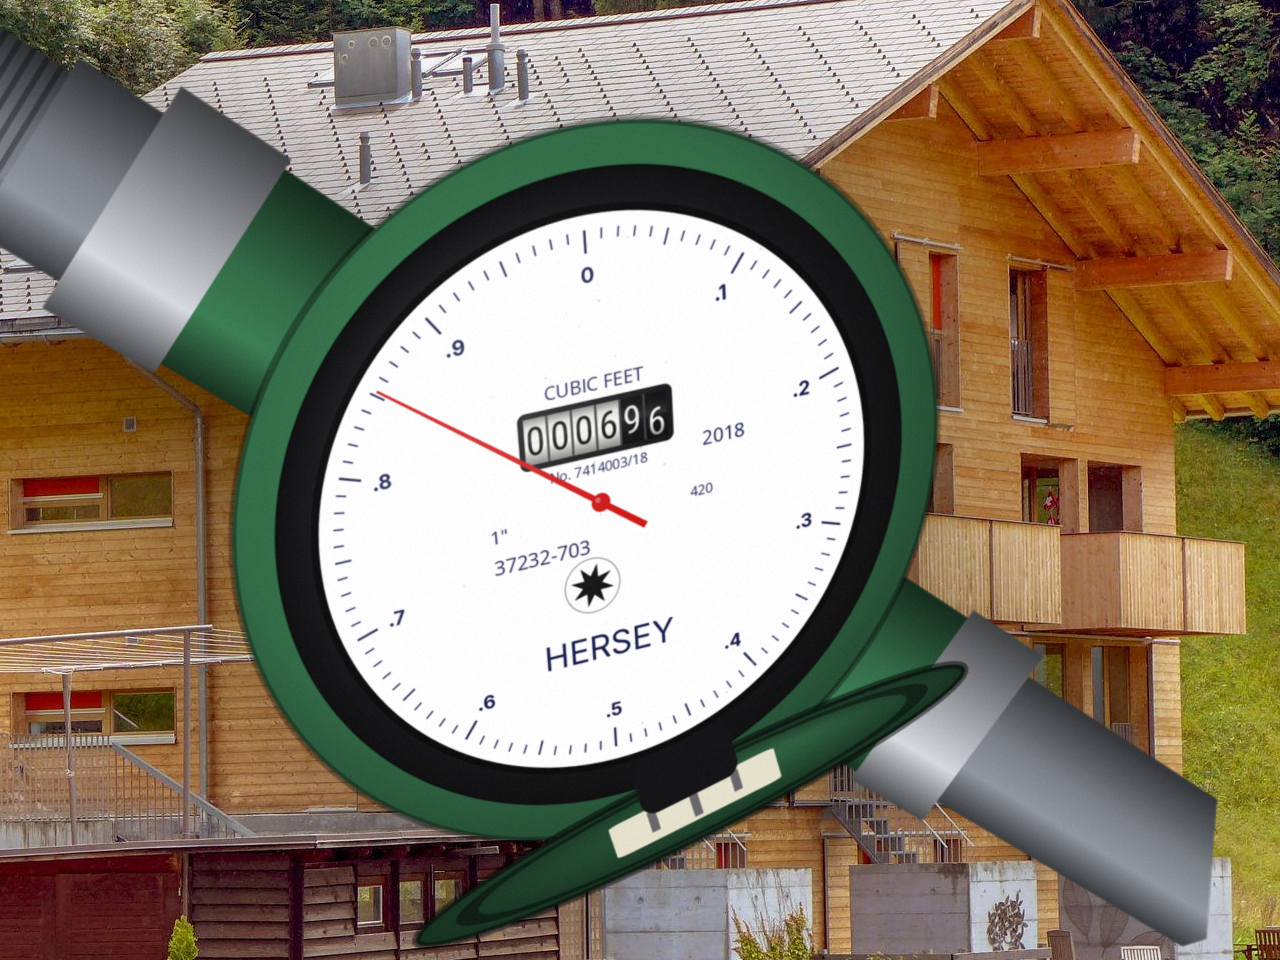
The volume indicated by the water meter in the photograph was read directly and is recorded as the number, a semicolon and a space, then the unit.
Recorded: 695.85; ft³
